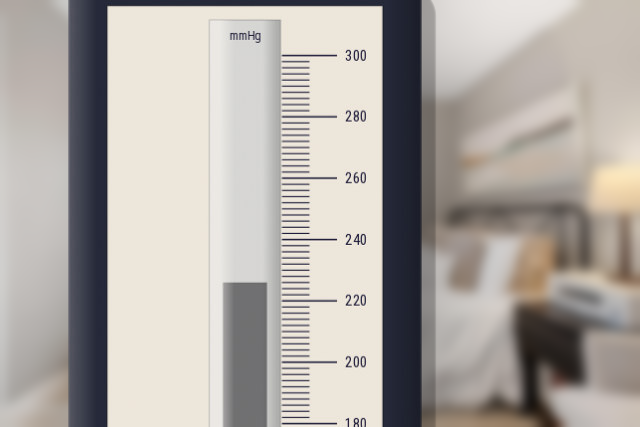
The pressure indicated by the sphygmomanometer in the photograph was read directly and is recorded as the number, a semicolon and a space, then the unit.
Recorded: 226; mmHg
